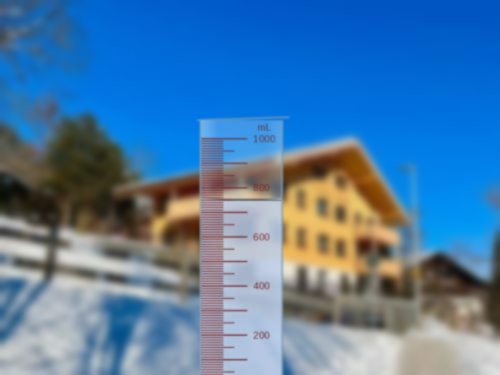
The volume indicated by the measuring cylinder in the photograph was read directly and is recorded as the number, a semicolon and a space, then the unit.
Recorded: 750; mL
